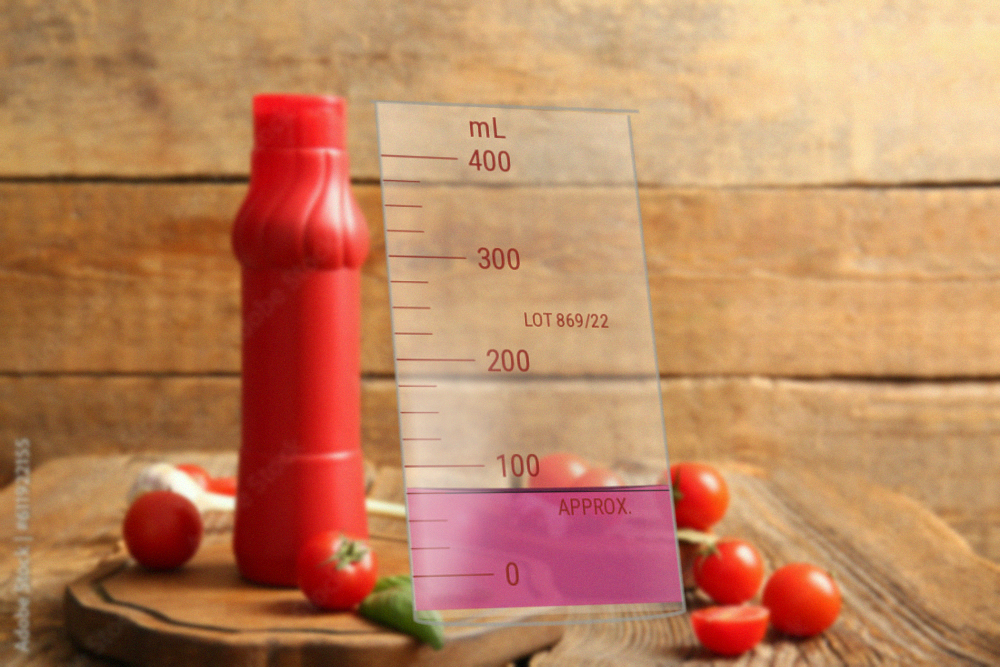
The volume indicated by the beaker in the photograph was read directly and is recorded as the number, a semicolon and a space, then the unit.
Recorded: 75; mL
